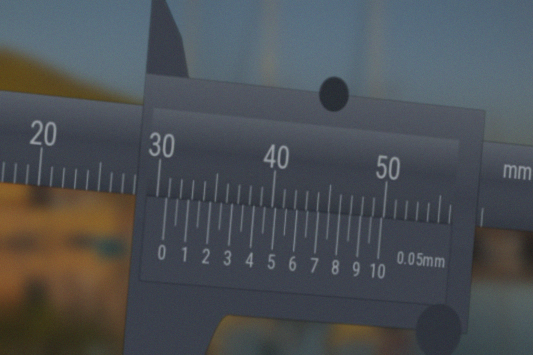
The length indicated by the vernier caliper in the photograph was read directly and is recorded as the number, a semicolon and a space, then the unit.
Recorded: 30.8; mm
